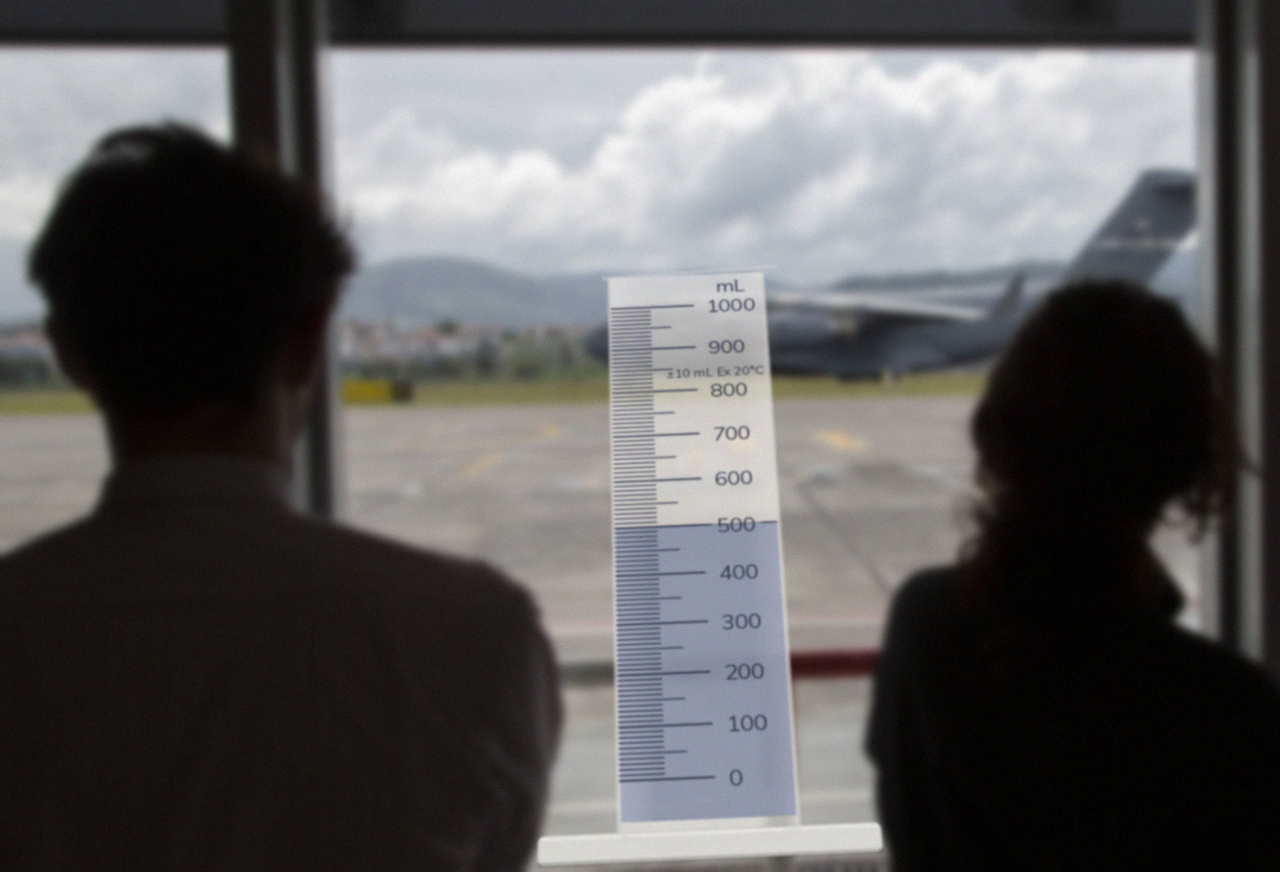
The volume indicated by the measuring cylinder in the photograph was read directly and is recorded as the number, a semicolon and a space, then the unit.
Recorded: 500; mL
